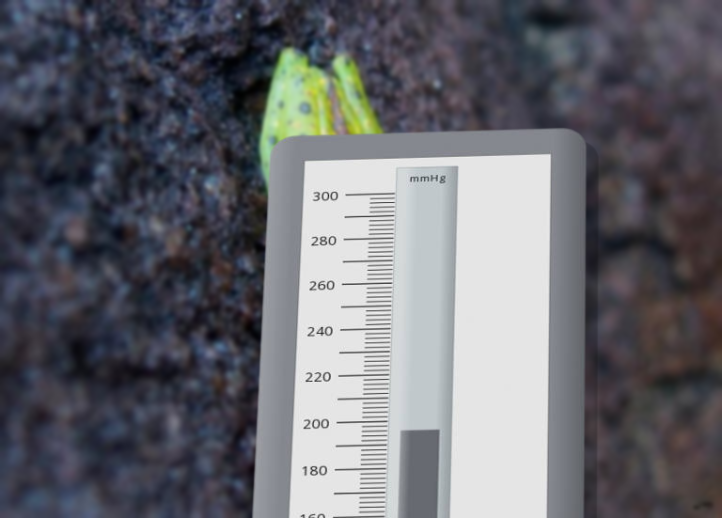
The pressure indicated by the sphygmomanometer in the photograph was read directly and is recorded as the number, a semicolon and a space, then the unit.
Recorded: 196; mmHg
